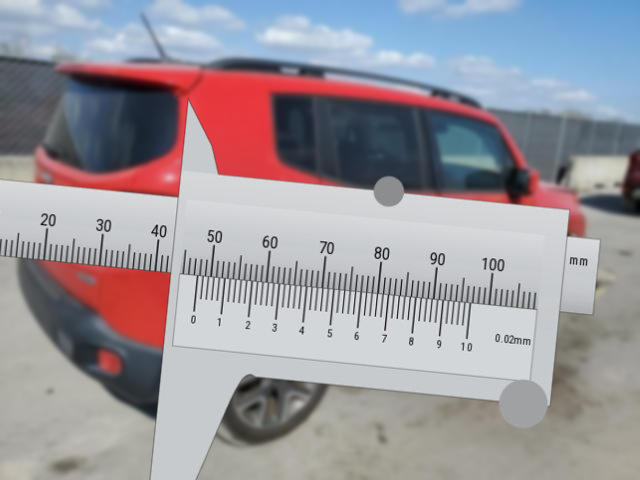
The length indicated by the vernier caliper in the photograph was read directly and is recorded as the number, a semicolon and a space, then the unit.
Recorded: 47.6; mm
